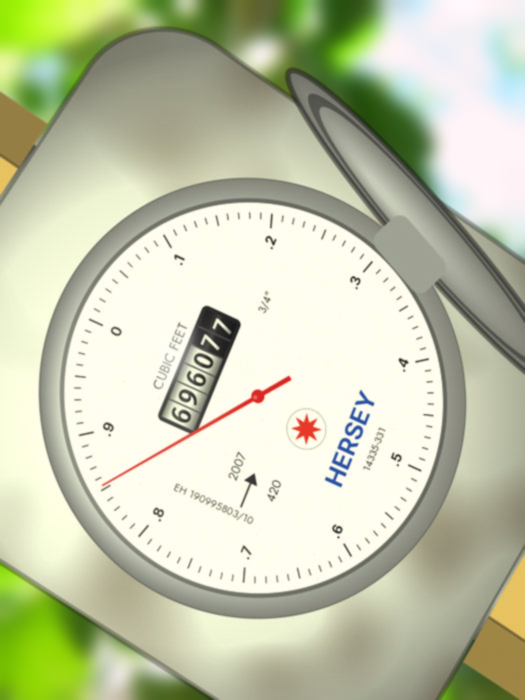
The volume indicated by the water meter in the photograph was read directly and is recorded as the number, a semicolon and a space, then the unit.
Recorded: 696076.85; ft³
